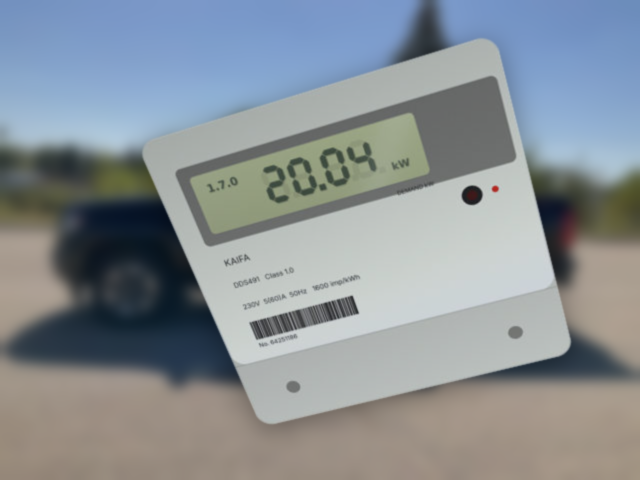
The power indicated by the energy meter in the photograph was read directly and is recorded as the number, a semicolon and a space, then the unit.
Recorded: 20.04; kW
